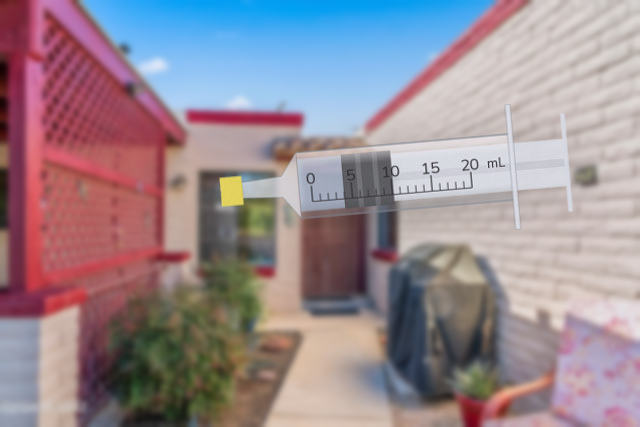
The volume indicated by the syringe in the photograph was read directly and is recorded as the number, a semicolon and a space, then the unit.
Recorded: 4; mL
